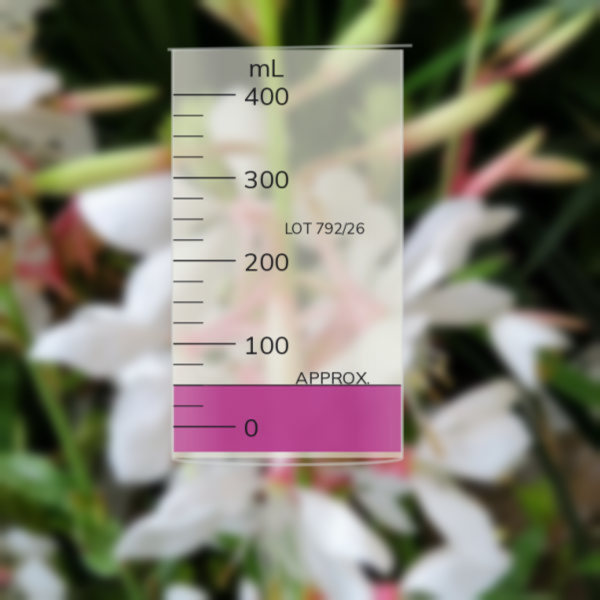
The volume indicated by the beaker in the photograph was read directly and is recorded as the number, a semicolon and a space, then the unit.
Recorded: 50; mL
